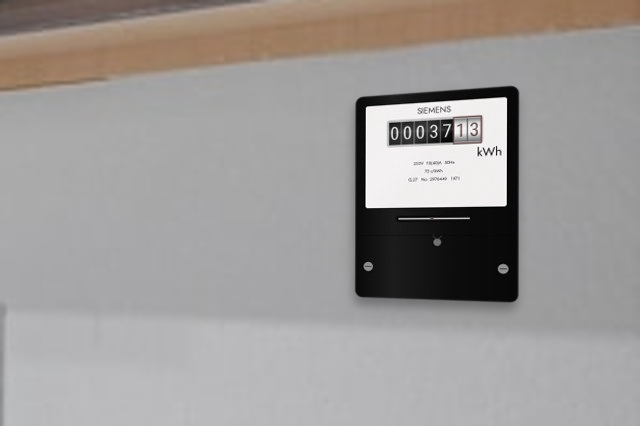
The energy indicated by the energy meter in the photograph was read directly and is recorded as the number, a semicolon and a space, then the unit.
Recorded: 37.13; kWh
